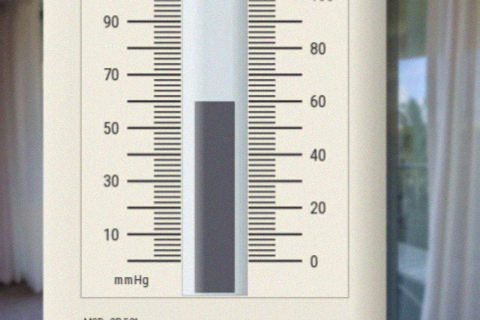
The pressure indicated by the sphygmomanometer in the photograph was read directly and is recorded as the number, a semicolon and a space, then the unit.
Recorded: 60; mmHg
